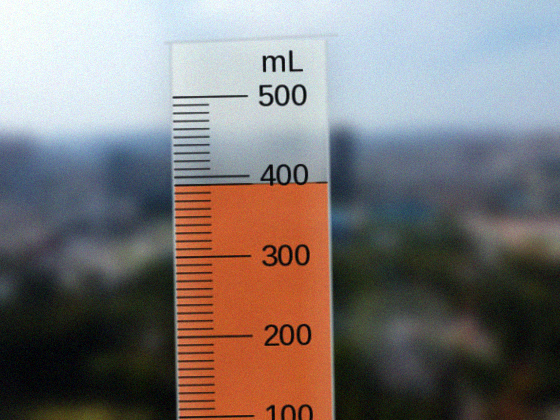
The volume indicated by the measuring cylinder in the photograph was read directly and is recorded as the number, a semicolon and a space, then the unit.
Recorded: 390; mL
